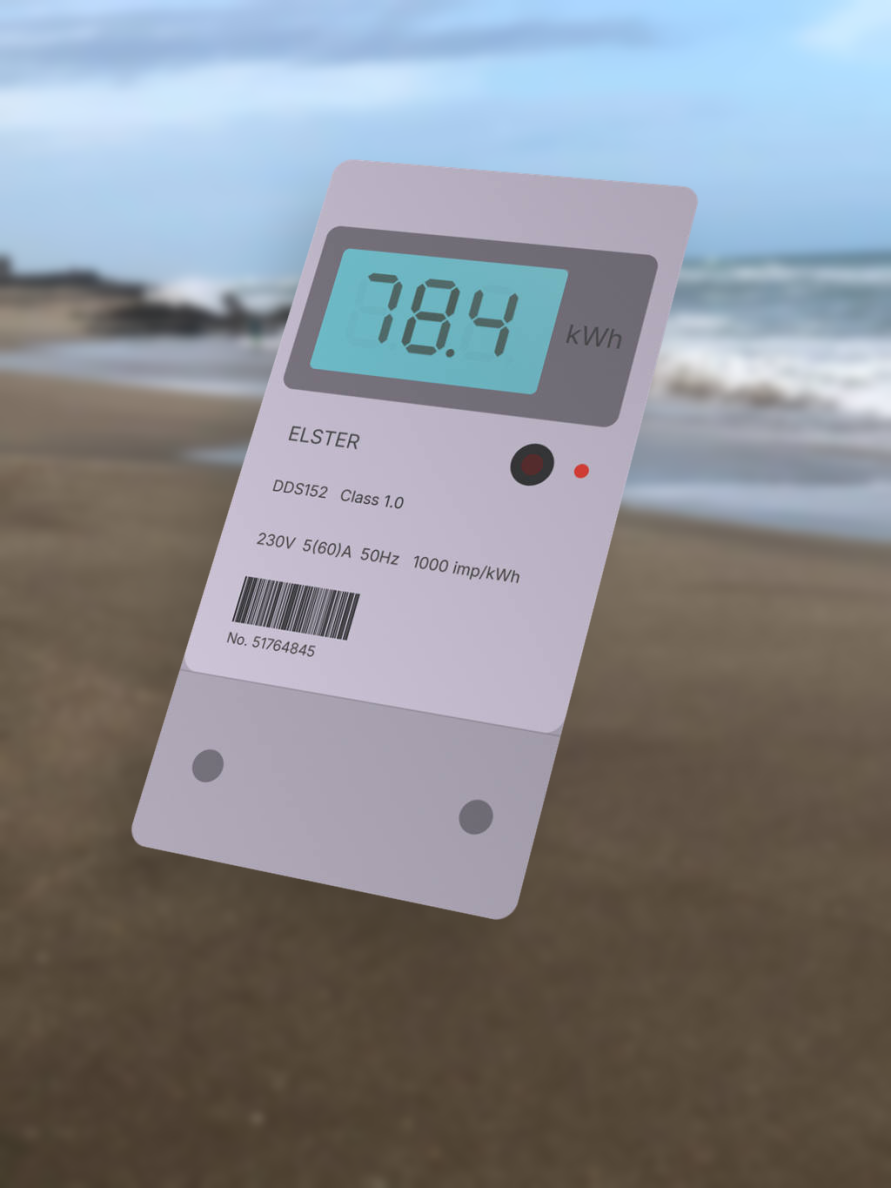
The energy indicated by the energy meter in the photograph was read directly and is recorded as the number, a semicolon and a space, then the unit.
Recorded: 78.4; kWh
